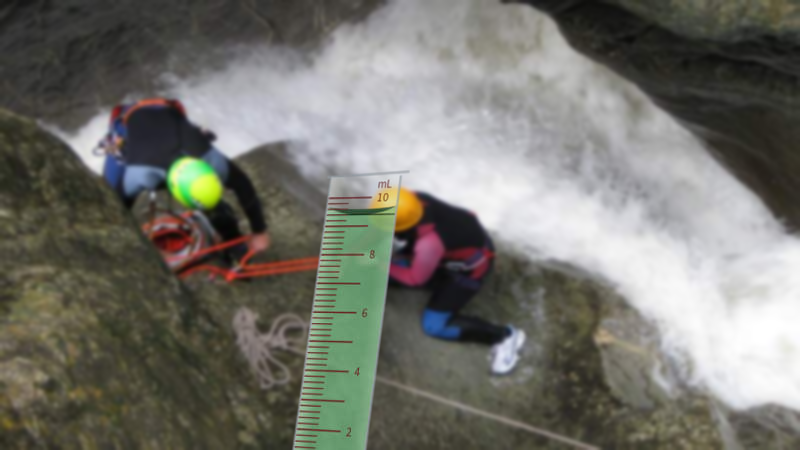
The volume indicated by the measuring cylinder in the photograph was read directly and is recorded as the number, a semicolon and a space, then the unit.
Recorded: 9.4; mL
